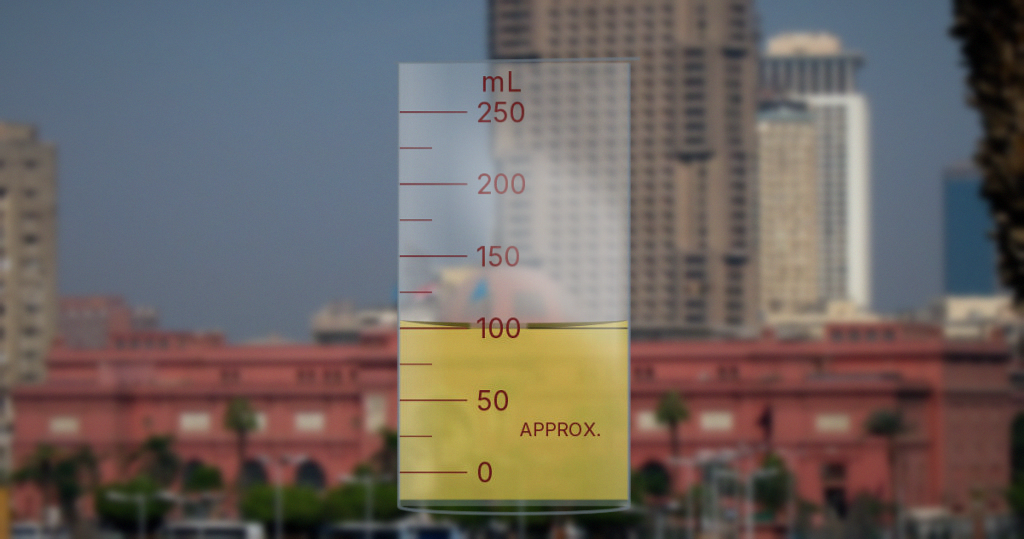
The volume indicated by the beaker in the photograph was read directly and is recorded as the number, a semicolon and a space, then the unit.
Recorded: 100; mL
